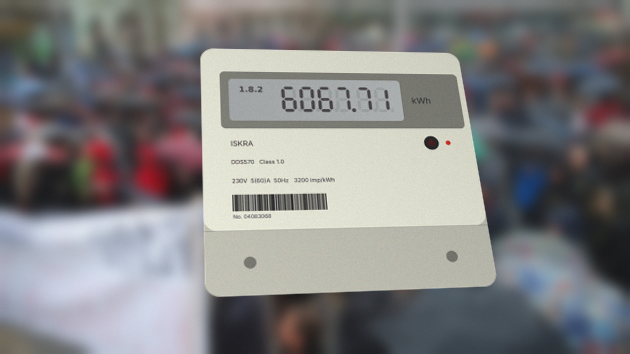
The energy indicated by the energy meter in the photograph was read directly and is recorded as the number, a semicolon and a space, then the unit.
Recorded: 6067.71; kWh
